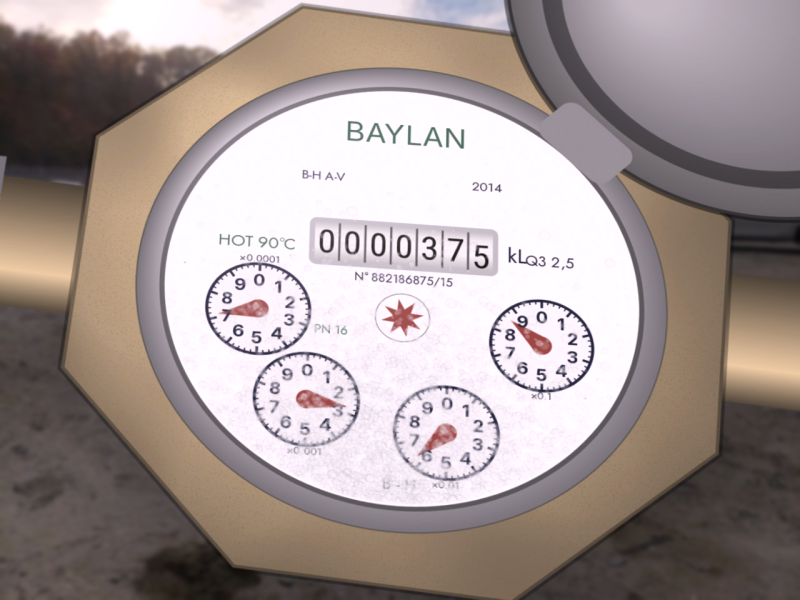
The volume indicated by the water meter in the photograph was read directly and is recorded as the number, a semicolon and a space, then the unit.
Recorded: 374.8627; kL
